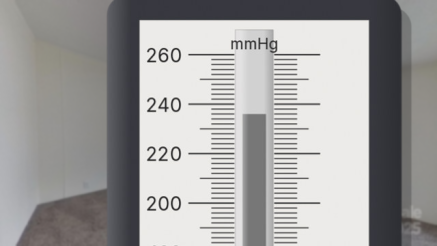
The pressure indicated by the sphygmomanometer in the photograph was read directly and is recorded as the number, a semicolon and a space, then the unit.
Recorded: 236; mmHg
